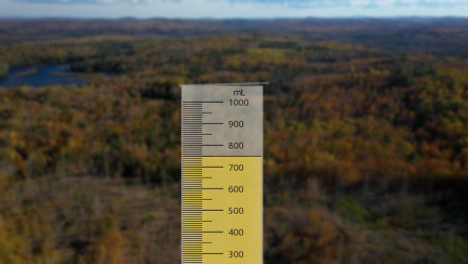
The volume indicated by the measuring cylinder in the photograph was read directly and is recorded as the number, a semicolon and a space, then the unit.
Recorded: 750; mL
